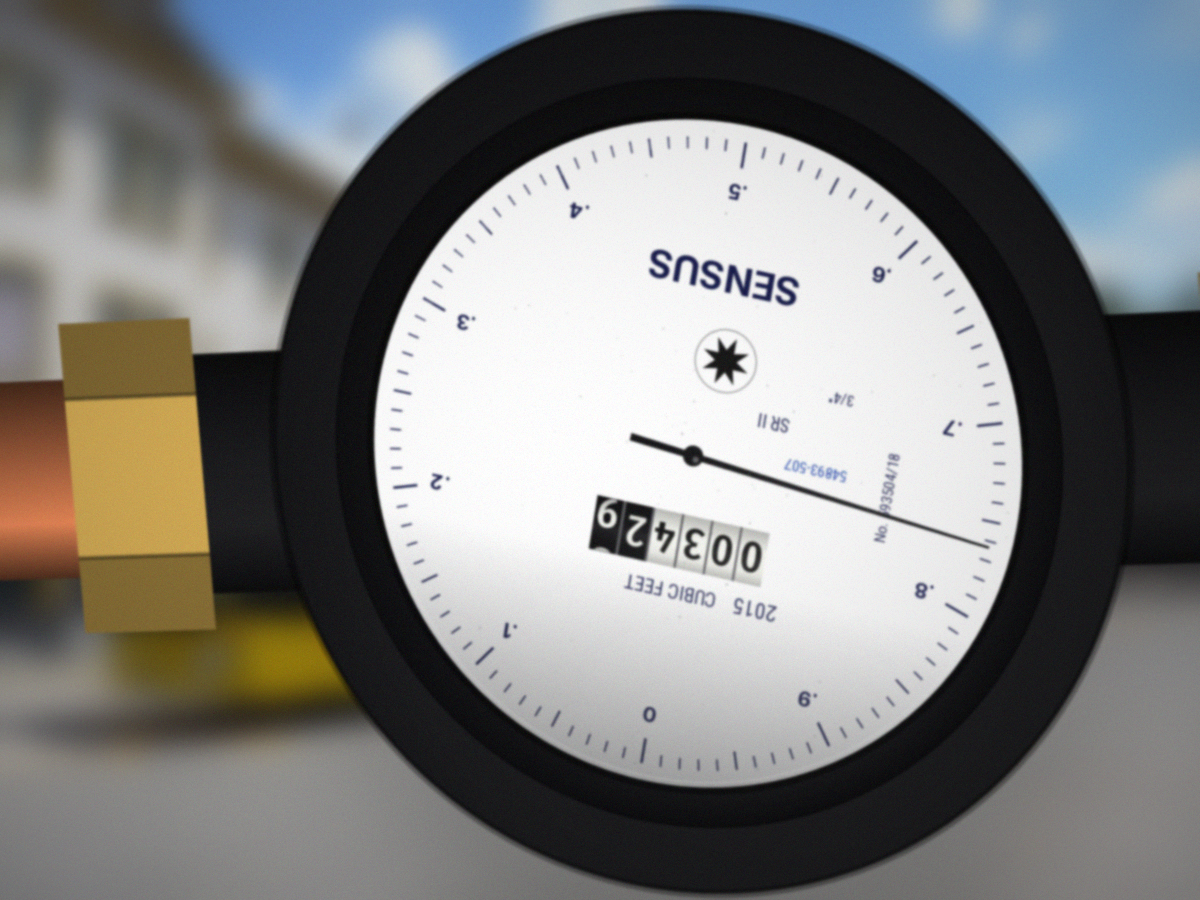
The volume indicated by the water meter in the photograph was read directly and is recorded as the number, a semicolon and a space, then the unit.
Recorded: 3428.76; ft³
